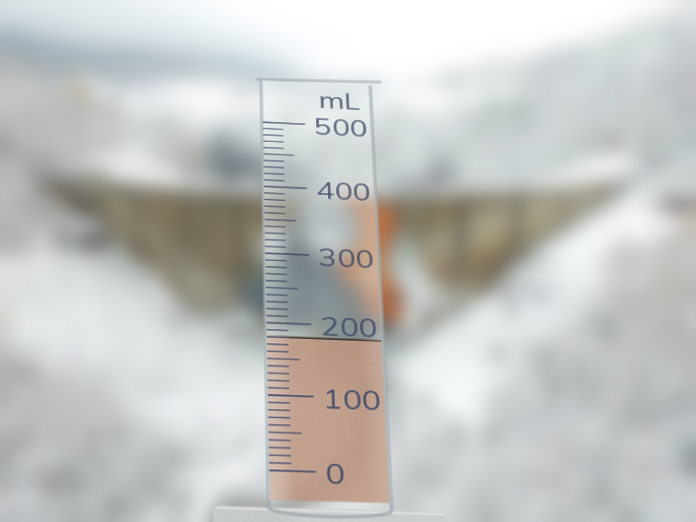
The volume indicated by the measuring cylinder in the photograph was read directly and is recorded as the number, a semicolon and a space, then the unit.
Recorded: 180; mL
